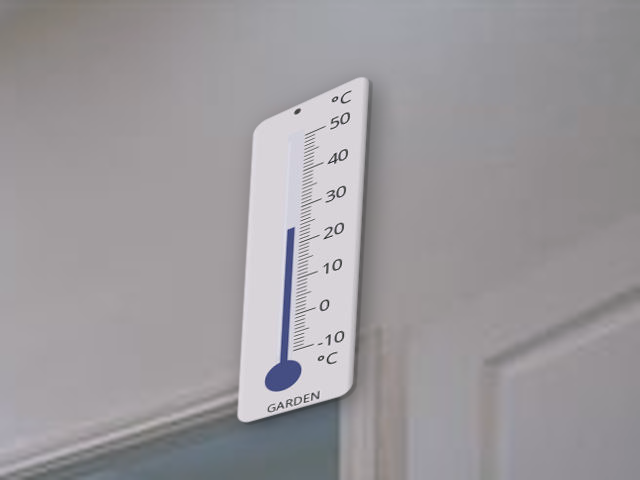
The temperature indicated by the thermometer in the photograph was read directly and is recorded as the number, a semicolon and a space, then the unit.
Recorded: 25; °C
